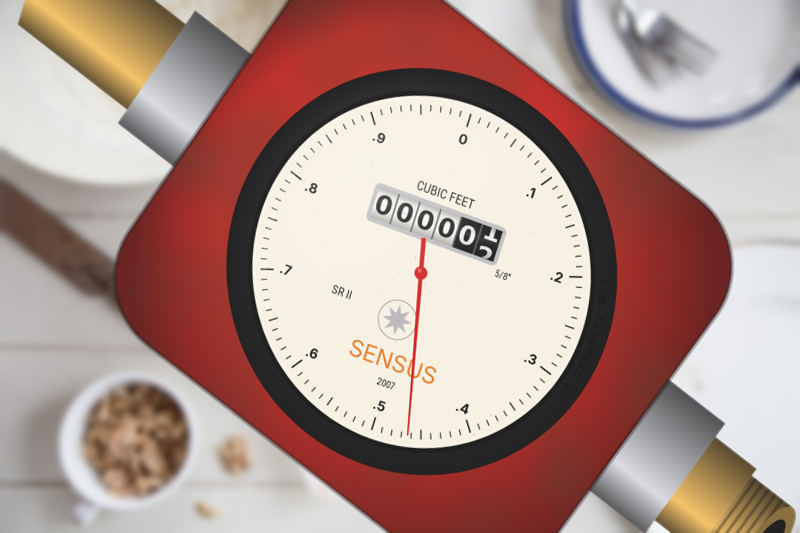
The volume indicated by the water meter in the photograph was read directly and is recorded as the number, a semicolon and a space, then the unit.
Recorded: 1.46; ft³
